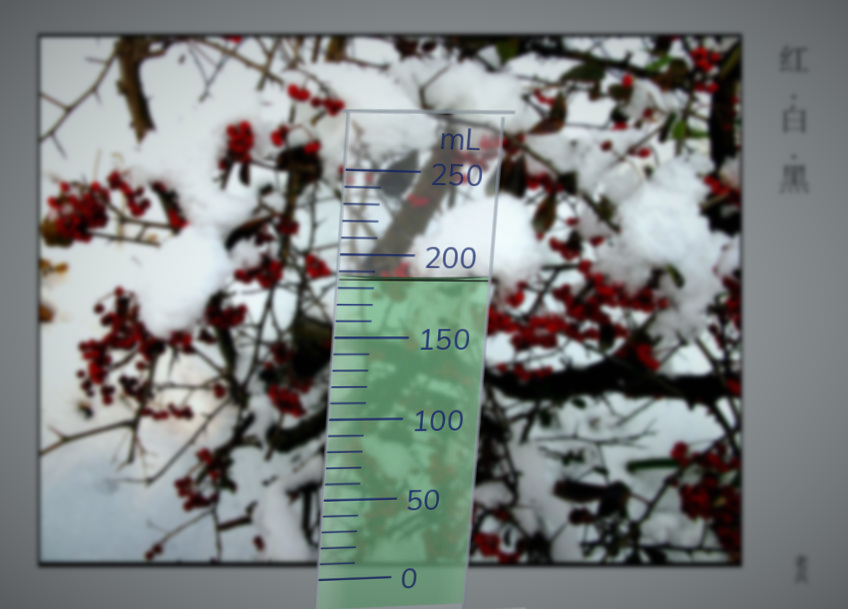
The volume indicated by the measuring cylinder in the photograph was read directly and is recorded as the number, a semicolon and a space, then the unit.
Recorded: 185; mL
